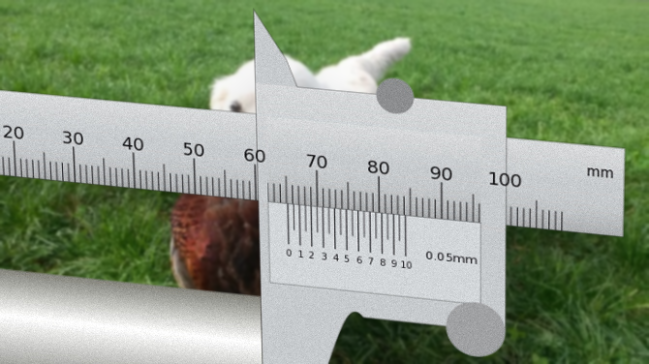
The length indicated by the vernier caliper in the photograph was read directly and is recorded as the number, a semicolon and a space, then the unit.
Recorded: 65.2; mm
